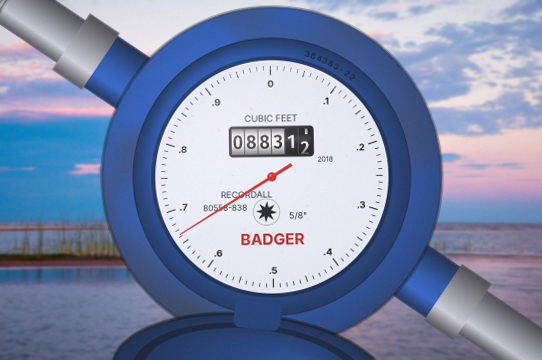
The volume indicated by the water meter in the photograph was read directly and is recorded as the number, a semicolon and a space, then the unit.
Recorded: 88311.66; ft³
